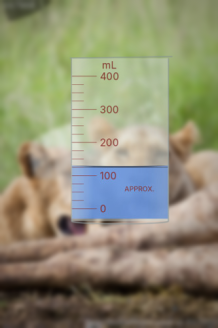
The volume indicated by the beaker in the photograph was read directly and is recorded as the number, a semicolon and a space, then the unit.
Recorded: 125; mL
